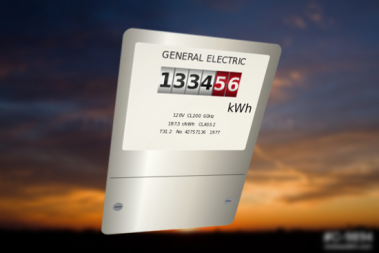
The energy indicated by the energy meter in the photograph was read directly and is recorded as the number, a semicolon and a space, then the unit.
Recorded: 1334.56; kWh
